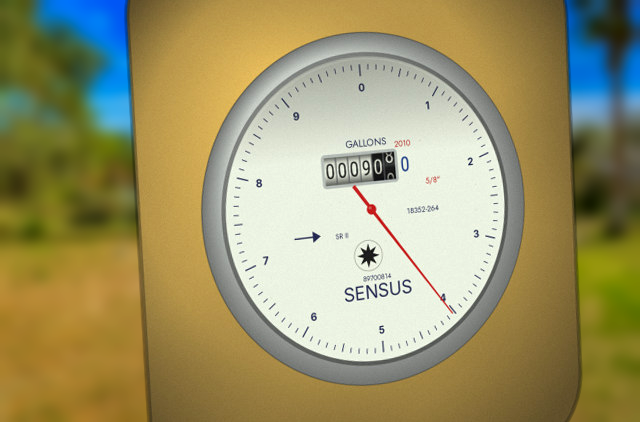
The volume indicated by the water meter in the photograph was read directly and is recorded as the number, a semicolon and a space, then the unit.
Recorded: 9084.0; gal
